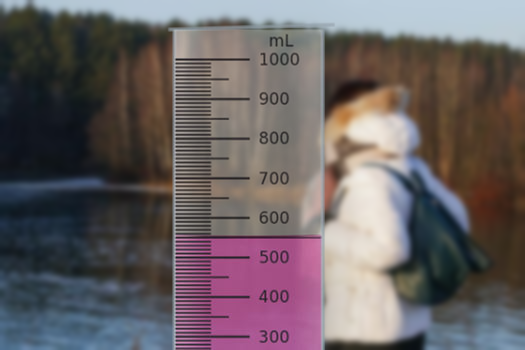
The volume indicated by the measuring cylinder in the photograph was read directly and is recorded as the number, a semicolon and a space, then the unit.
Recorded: 550; mL
